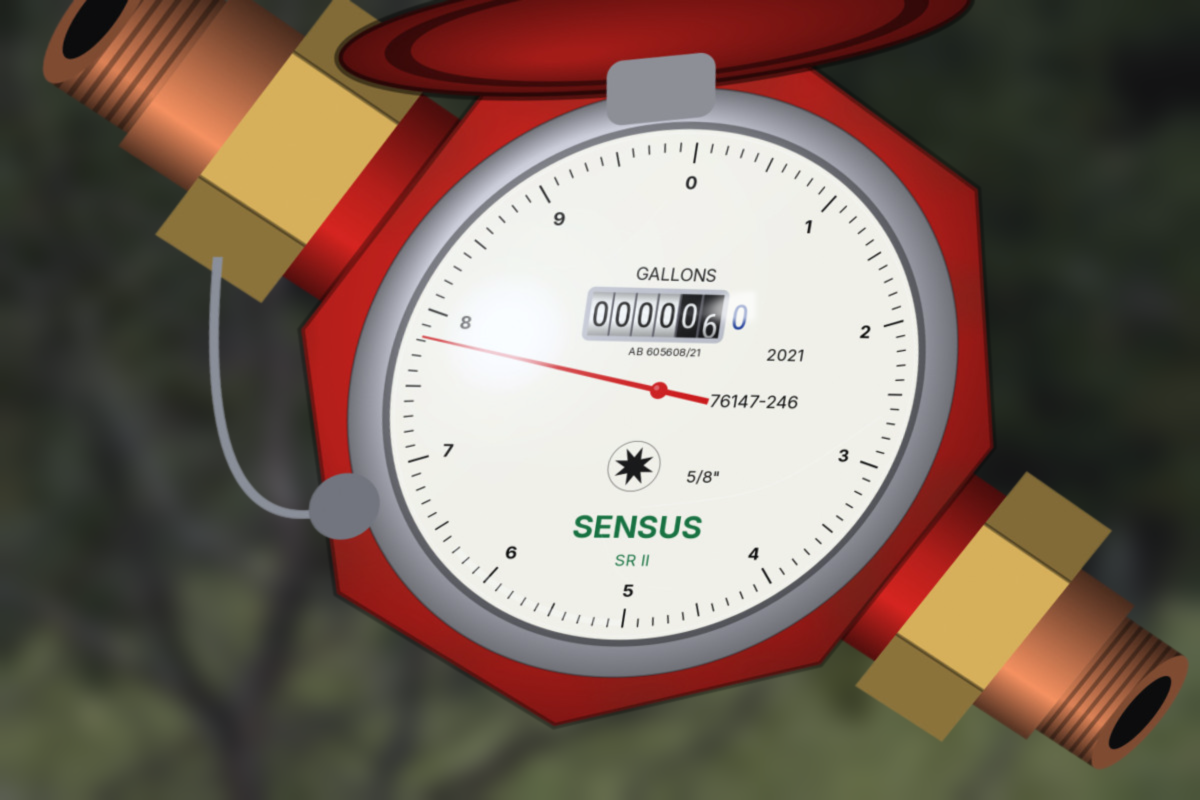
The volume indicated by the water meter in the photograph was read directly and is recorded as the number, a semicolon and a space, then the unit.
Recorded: 57.8; gal
